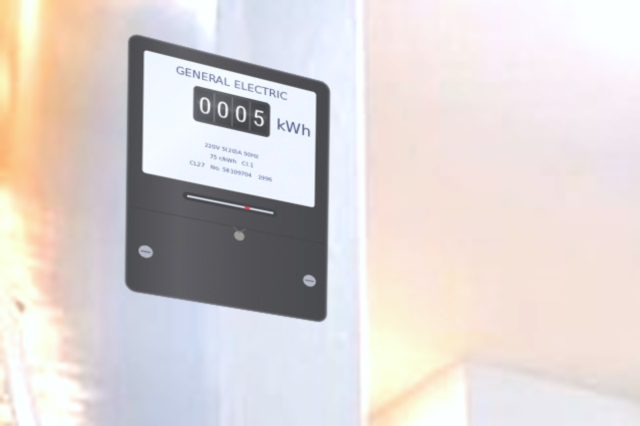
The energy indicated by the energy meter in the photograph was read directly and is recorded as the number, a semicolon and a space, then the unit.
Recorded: 5; kWh
